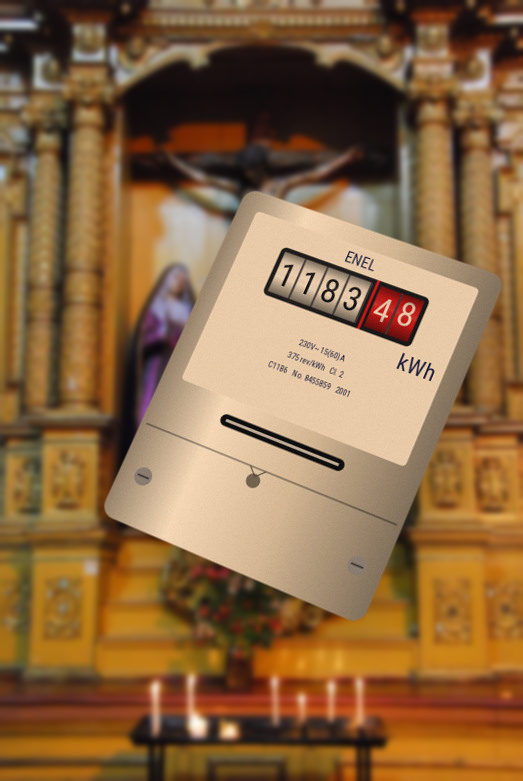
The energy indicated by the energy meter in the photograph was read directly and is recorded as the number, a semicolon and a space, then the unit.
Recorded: 1183.48; kWh
